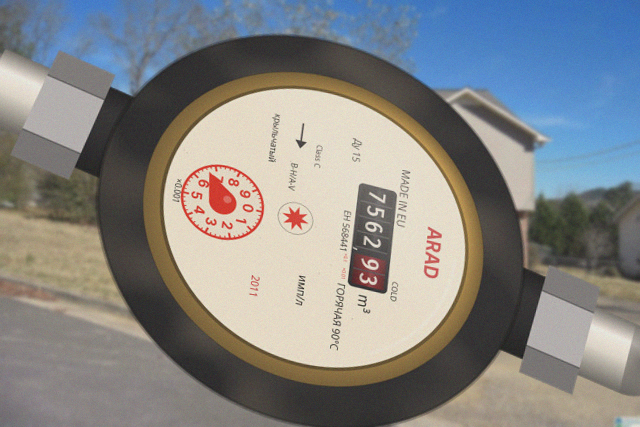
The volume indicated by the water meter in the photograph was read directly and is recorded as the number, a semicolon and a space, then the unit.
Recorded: 7562.936; m³
